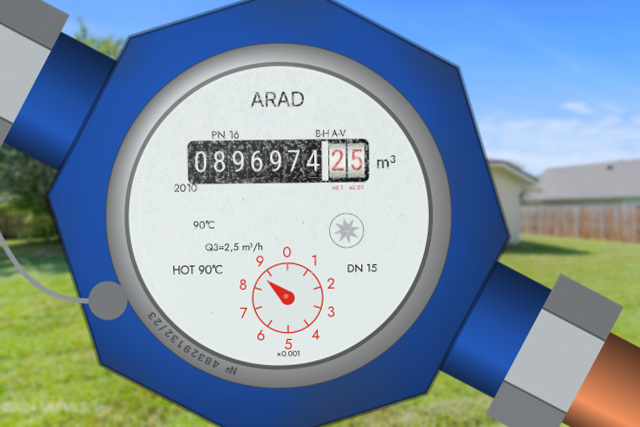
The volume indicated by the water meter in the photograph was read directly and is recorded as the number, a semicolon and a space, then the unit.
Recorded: 896974.258; m³
